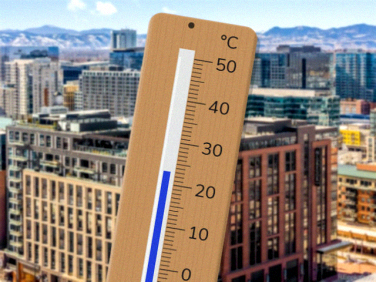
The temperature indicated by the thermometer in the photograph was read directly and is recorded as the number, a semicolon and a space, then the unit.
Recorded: 23; °C
